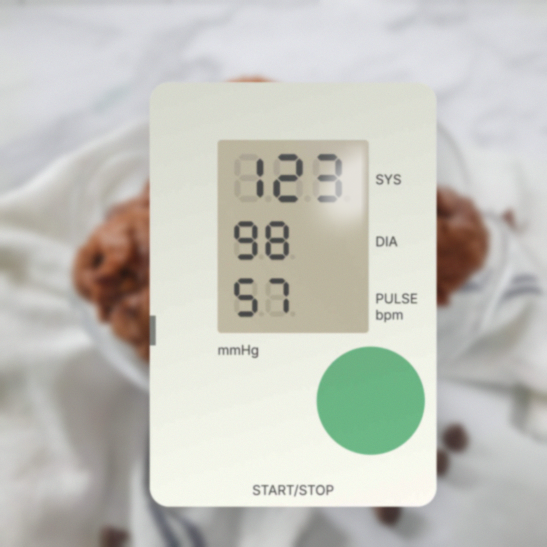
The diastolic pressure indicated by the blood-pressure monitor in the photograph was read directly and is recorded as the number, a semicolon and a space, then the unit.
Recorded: 98; mmHg
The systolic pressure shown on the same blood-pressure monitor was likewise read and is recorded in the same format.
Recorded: 123; mmHg
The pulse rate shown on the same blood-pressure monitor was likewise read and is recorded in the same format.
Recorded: 57; bpm
